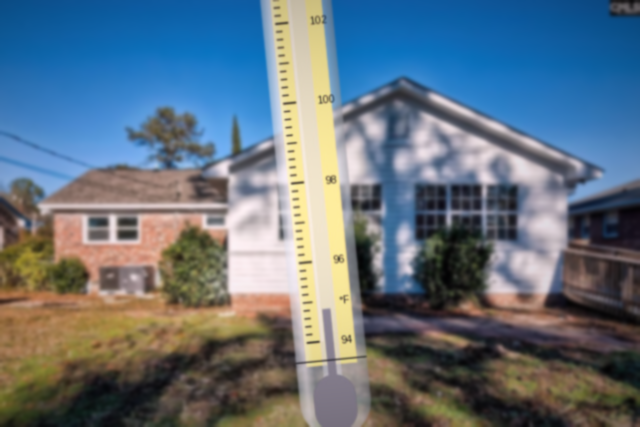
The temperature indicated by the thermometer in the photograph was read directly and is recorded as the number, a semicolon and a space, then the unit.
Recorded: 94.8; °F
